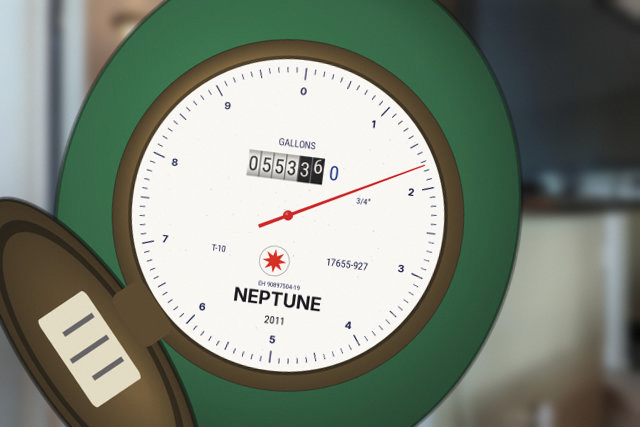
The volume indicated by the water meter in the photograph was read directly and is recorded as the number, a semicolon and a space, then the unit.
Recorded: 553361.7; gal
